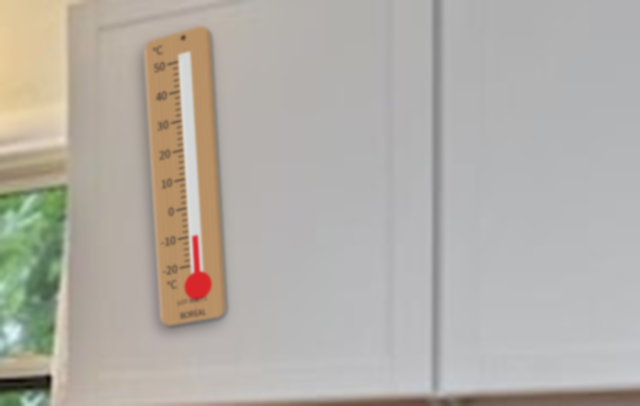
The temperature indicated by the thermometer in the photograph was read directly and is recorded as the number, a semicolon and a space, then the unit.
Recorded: -10; °C
